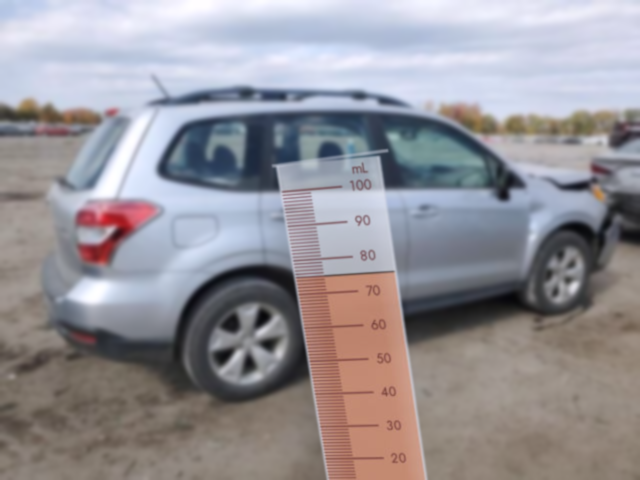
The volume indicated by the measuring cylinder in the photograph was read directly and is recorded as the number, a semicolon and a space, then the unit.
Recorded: 75; mL
